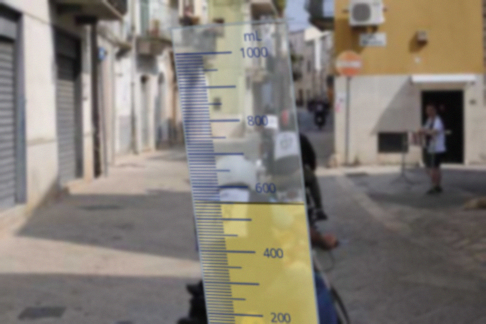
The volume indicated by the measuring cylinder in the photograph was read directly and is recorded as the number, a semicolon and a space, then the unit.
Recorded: 550; mL
